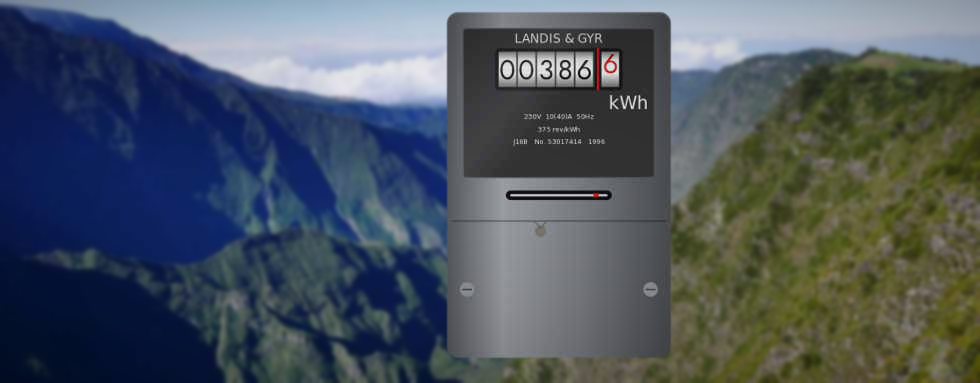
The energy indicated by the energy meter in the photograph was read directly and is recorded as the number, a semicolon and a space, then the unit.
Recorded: 386.6; kWh
